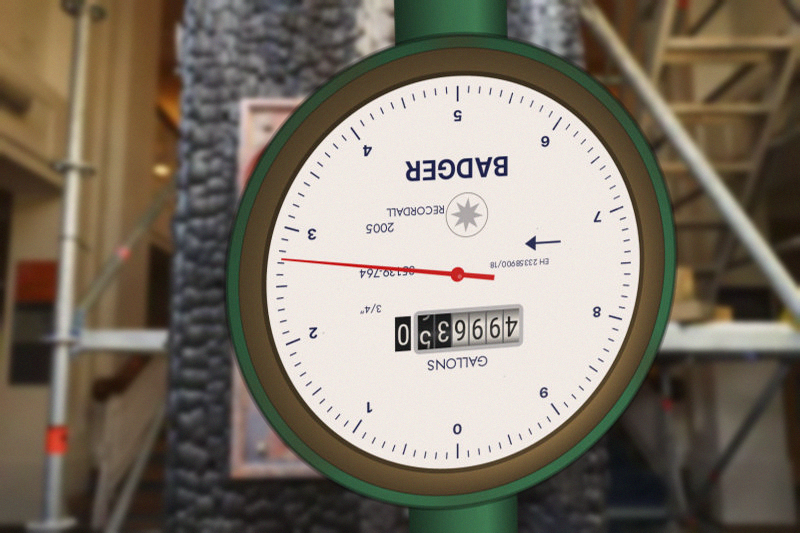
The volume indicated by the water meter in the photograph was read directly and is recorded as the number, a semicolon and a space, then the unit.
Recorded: 4996352.7; gal
